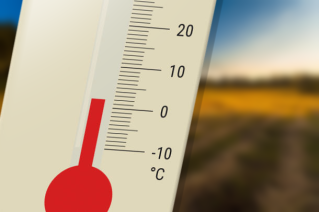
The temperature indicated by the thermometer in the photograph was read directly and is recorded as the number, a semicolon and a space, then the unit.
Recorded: 2; °C
